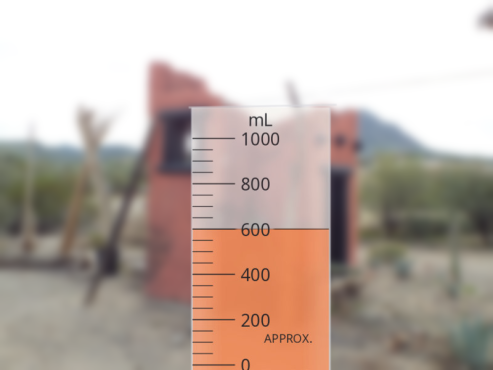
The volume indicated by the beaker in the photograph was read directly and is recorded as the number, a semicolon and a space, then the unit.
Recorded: 600; mL
